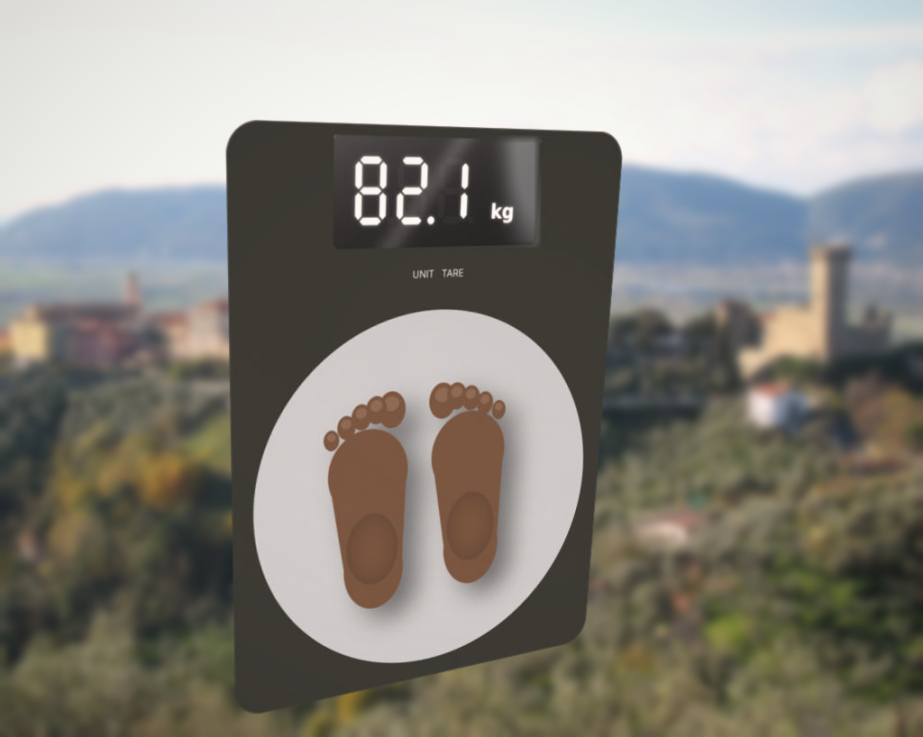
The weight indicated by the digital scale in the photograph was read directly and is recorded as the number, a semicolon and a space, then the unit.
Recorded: 82.1; kg
